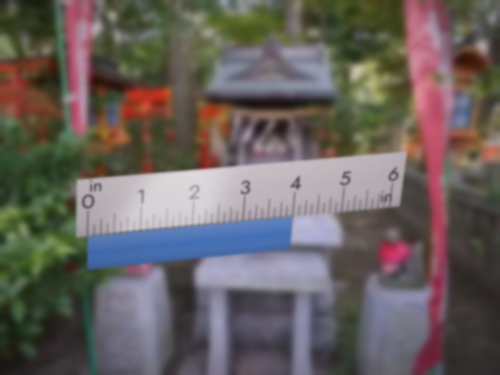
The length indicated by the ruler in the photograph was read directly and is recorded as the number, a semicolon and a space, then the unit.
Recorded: 4; in
